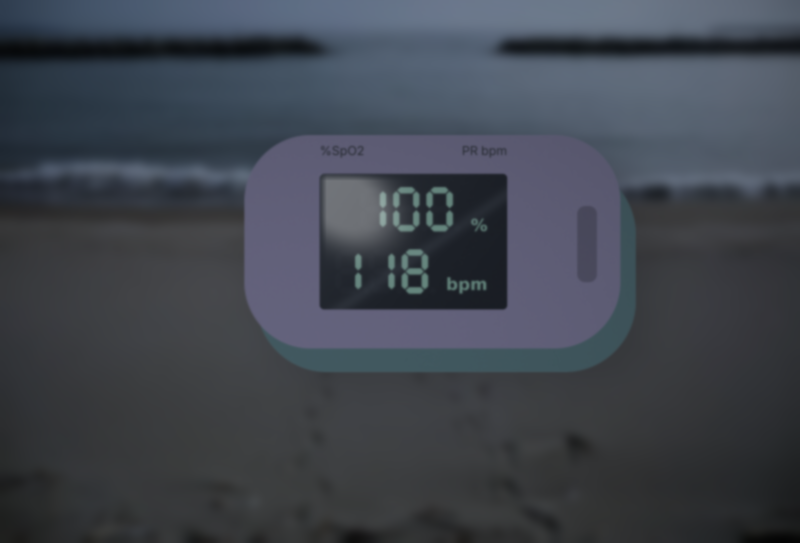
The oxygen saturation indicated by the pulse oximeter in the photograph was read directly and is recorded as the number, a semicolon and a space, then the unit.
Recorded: 100; %
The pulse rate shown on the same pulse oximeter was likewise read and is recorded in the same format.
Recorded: 118; bpm
